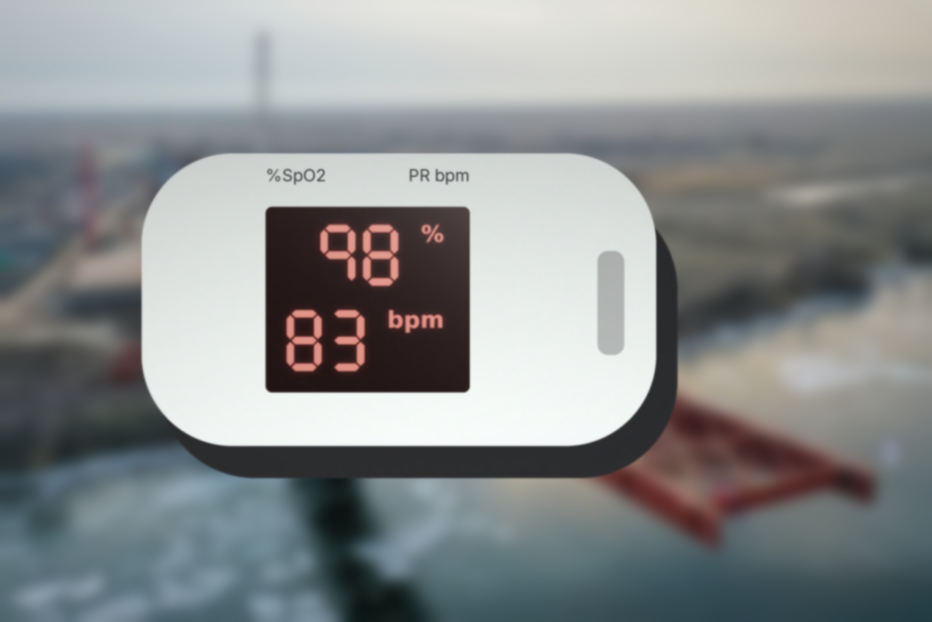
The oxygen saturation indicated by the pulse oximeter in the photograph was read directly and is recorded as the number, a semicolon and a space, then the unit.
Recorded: 98; %
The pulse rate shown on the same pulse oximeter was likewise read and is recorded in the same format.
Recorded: 83; bpm
